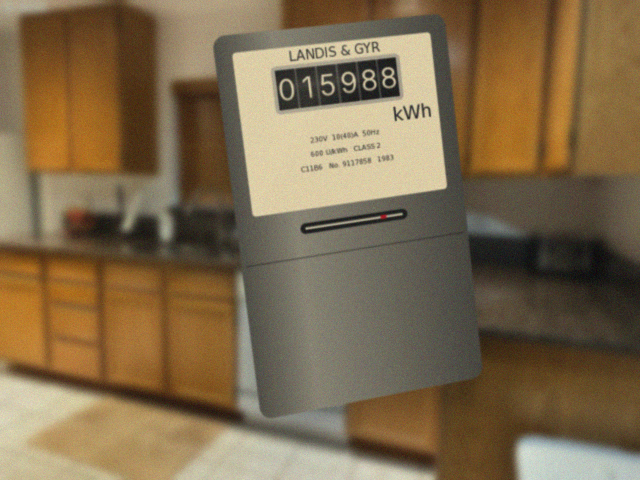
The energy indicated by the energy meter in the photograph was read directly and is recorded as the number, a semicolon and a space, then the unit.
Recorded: 15988; kWh
